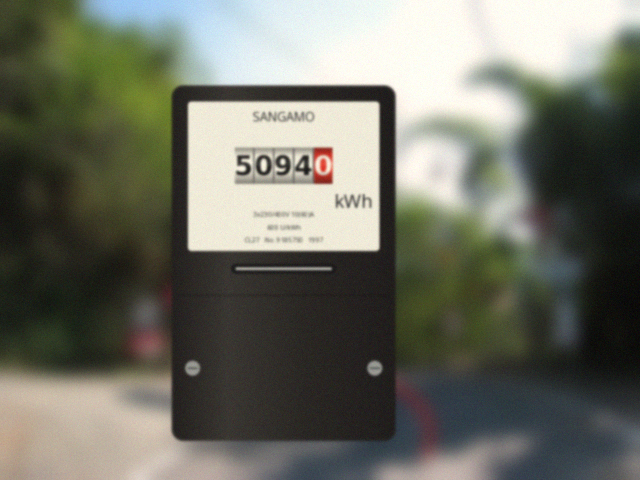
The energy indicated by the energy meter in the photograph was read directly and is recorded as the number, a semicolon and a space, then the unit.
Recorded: 5094.0; kWh
